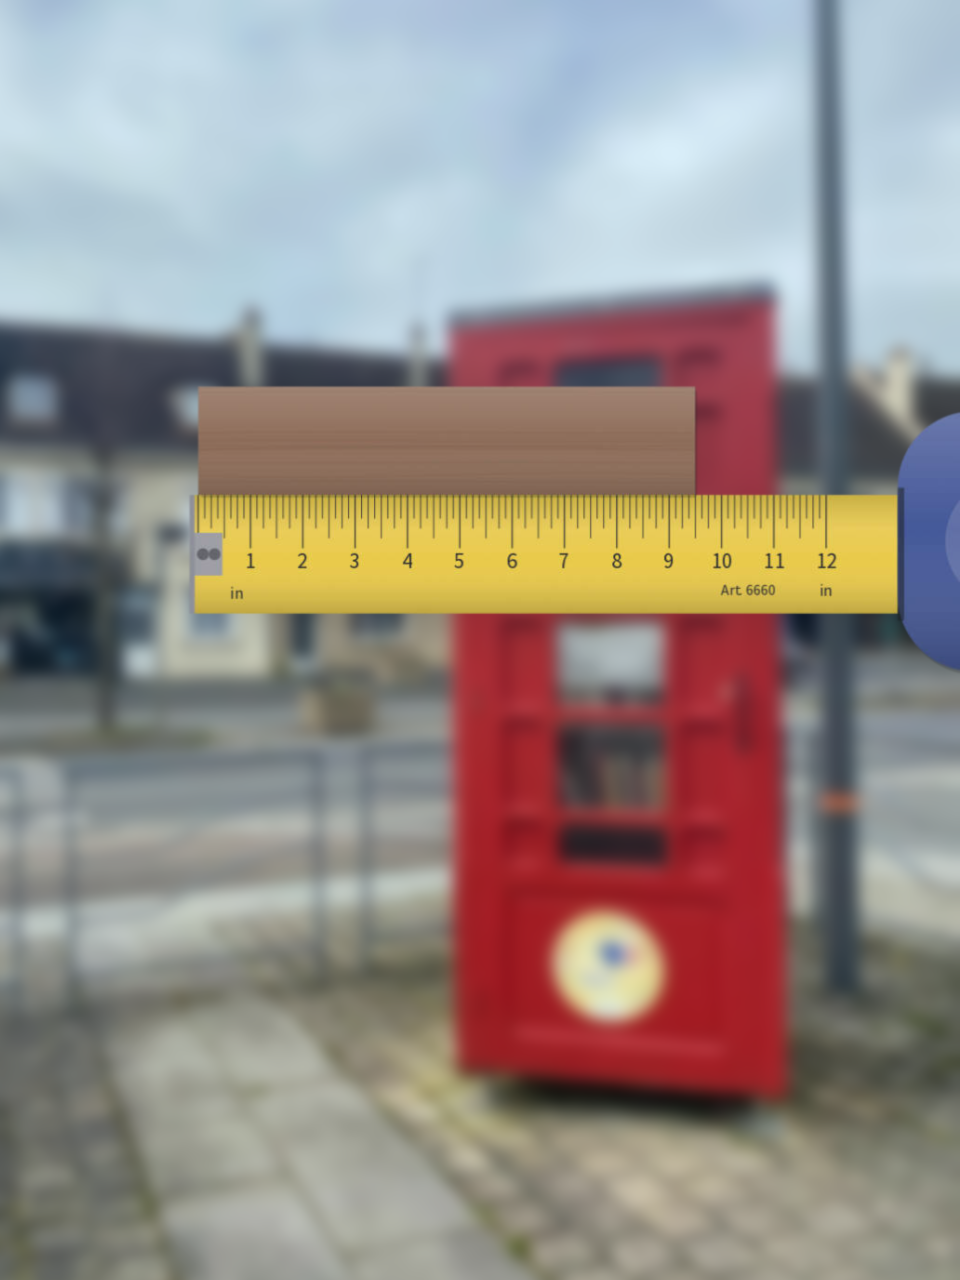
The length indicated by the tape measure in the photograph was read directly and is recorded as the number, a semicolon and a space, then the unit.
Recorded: 9.5; in
